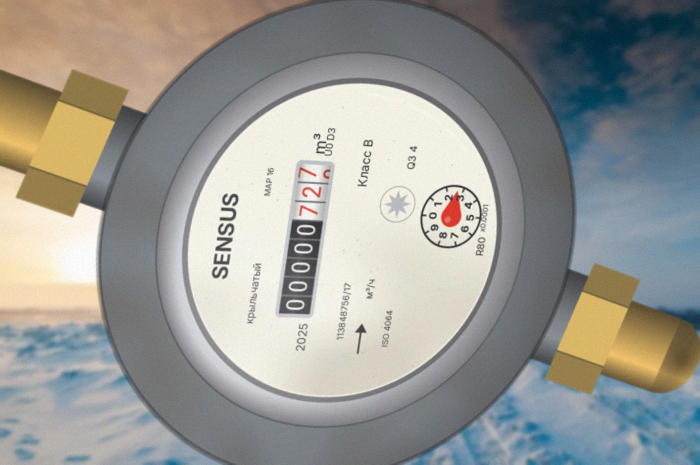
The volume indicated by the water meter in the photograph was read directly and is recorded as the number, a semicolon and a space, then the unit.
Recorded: 0.7272; m³
